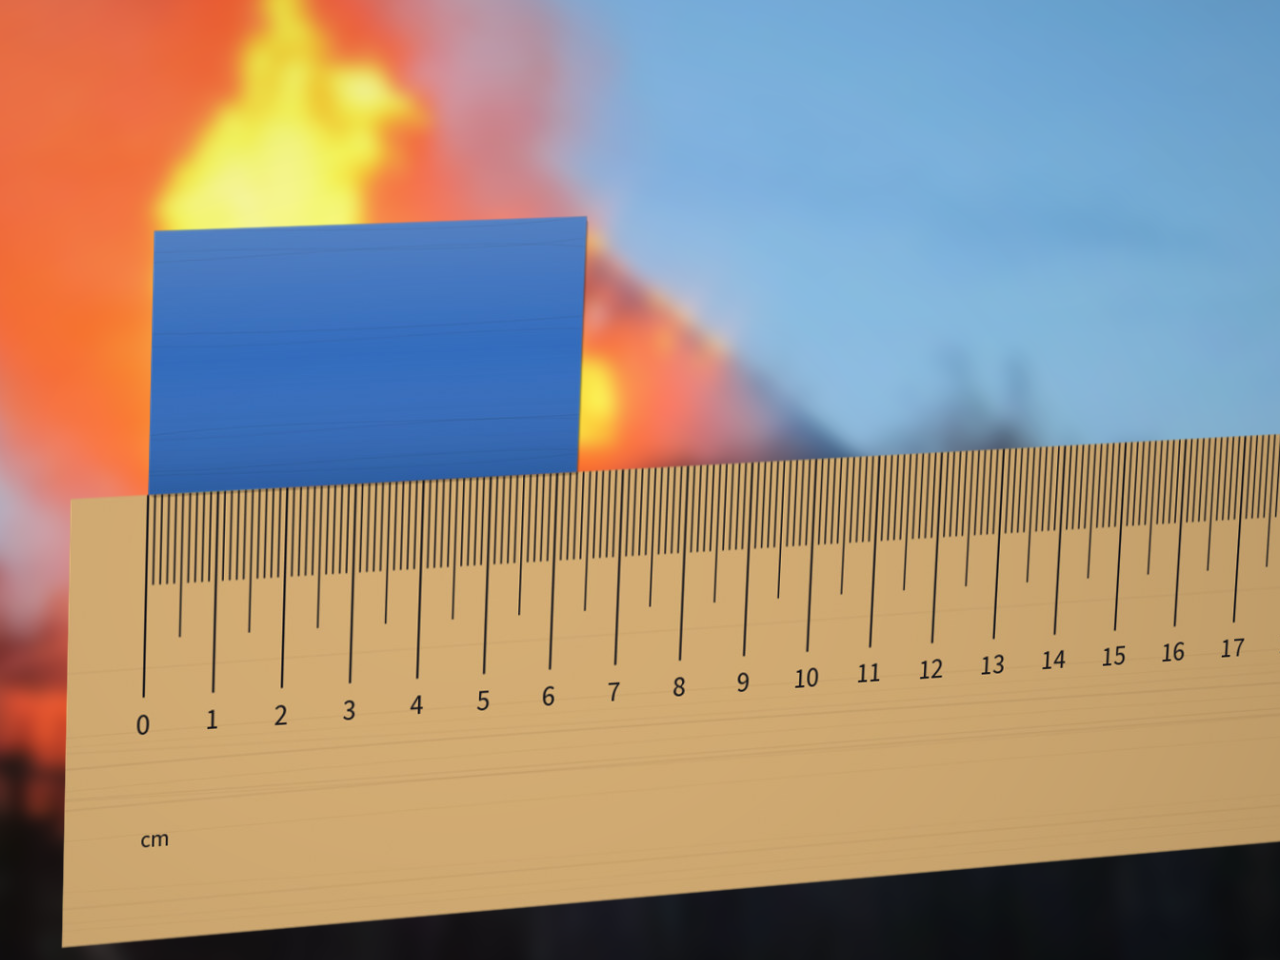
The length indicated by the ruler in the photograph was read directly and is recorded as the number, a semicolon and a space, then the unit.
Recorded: 6.3; cm
